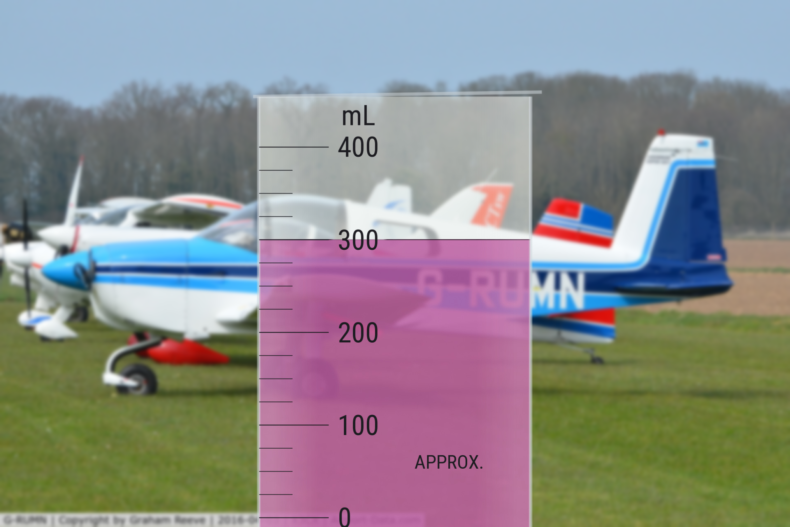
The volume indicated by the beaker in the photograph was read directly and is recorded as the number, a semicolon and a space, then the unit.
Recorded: 300; mL
